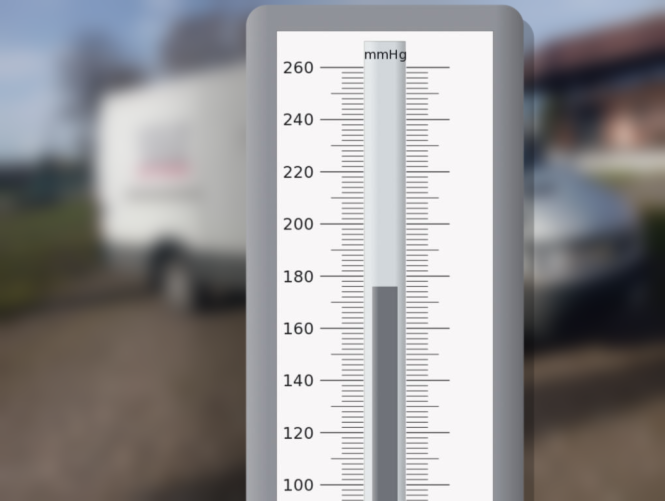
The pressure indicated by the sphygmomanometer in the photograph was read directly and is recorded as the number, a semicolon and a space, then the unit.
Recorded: 176; mmHg
